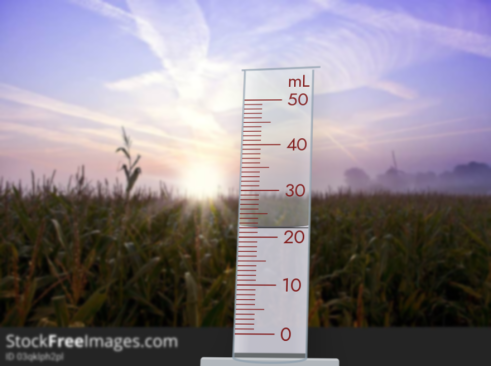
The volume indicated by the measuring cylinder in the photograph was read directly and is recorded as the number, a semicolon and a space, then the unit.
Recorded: 22; mL
